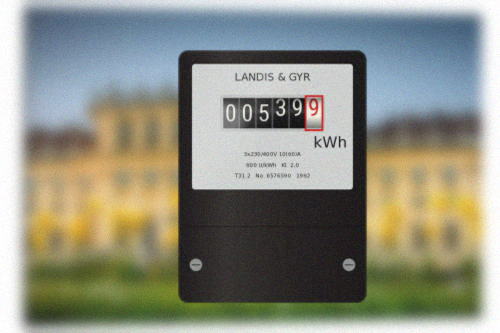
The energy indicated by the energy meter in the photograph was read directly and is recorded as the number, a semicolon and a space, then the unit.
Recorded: 539.9; kWh
